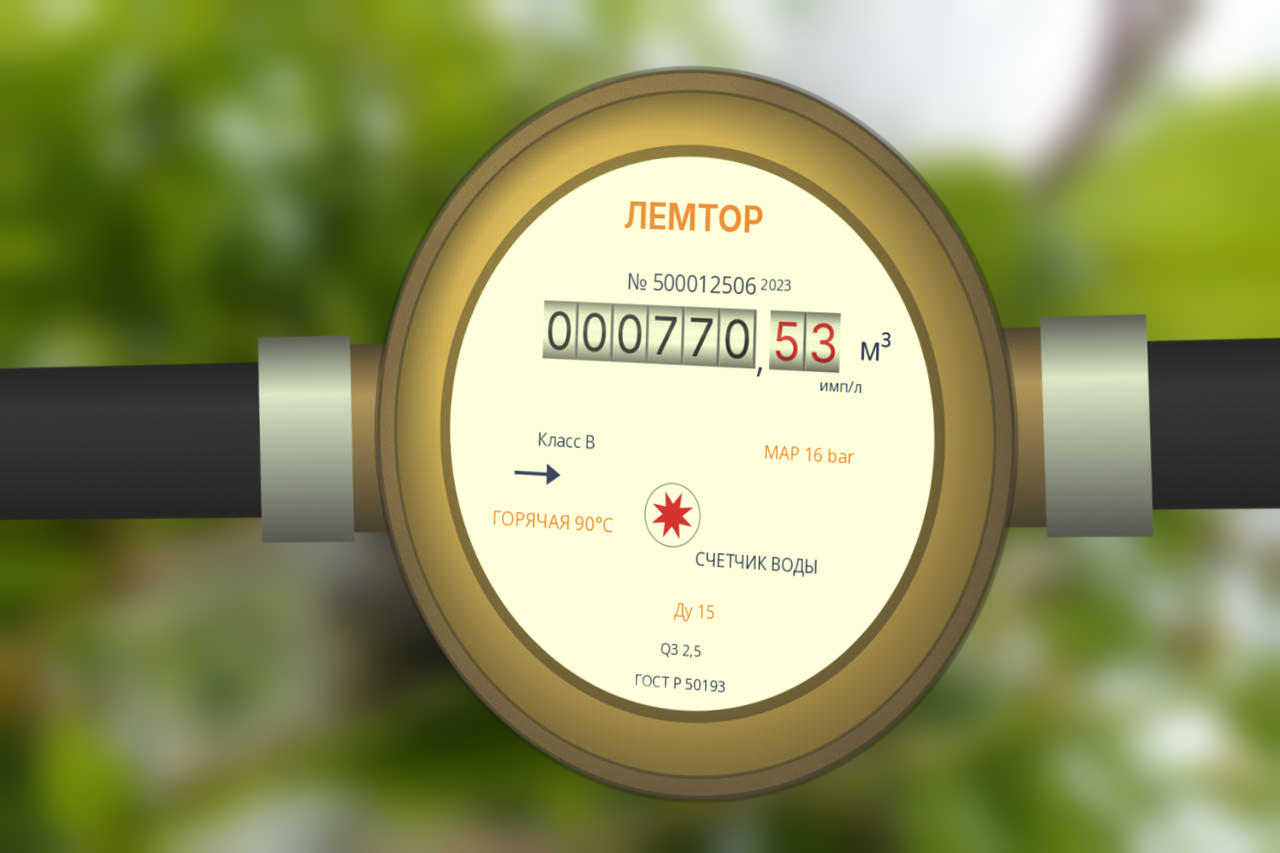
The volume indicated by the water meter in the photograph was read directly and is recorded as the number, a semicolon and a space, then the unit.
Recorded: 770.53; m³
